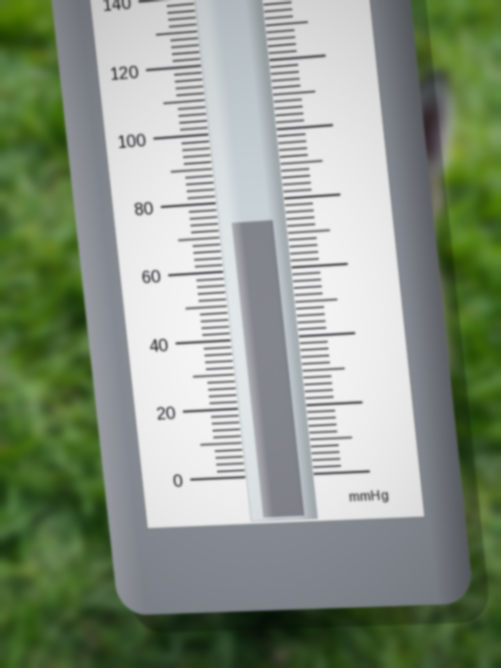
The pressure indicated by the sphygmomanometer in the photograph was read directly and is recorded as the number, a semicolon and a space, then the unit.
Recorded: 74; mmHg
